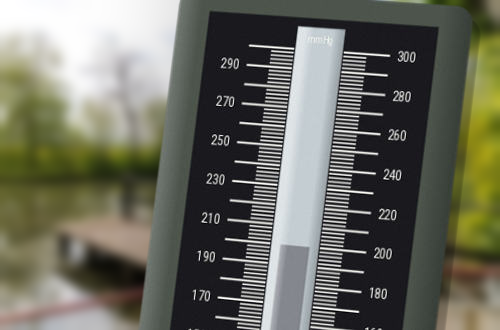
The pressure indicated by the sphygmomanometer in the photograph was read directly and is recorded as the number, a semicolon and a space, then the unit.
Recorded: 200; mmHg
